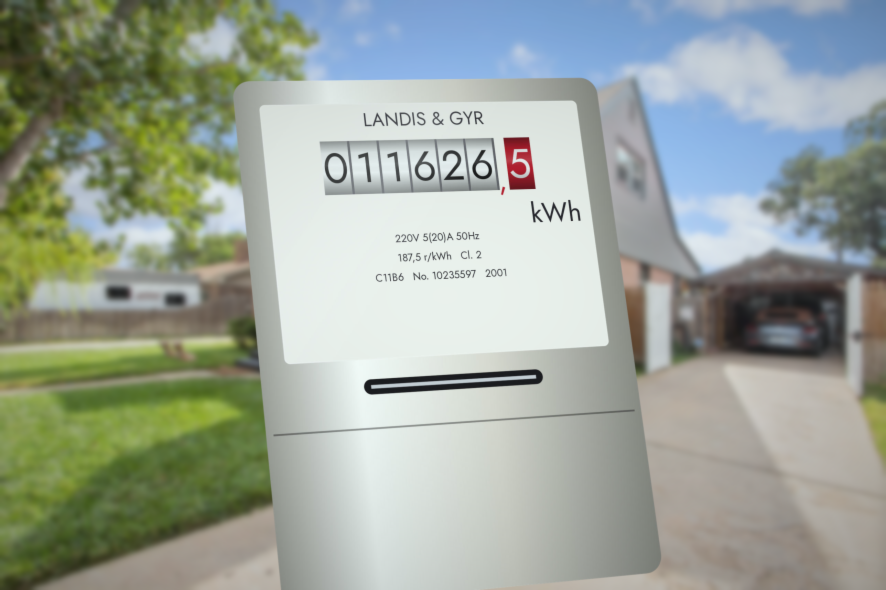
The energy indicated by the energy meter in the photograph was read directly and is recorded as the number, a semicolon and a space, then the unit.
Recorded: 11626.5; kWh
